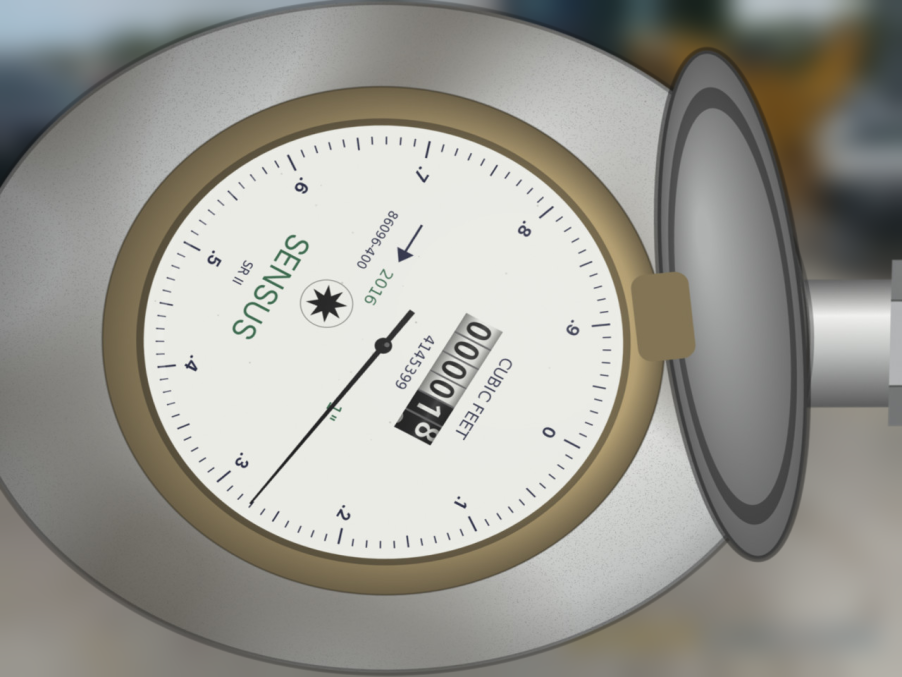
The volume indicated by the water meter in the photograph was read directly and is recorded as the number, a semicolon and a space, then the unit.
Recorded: 18.27; ft³
